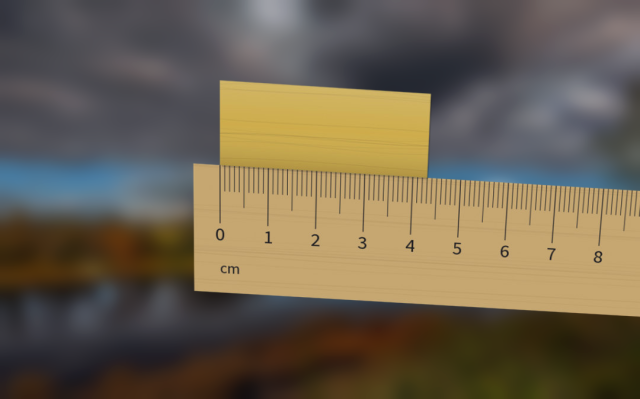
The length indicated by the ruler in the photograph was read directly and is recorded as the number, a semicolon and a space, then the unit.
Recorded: 4.3; cm
